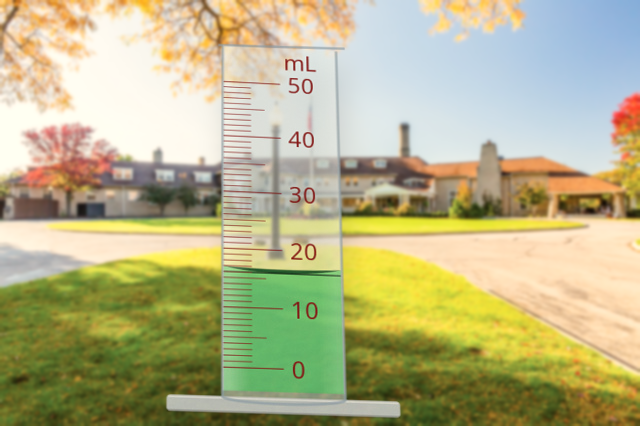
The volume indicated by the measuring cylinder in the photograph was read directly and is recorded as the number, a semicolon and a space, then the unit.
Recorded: 16; mL
